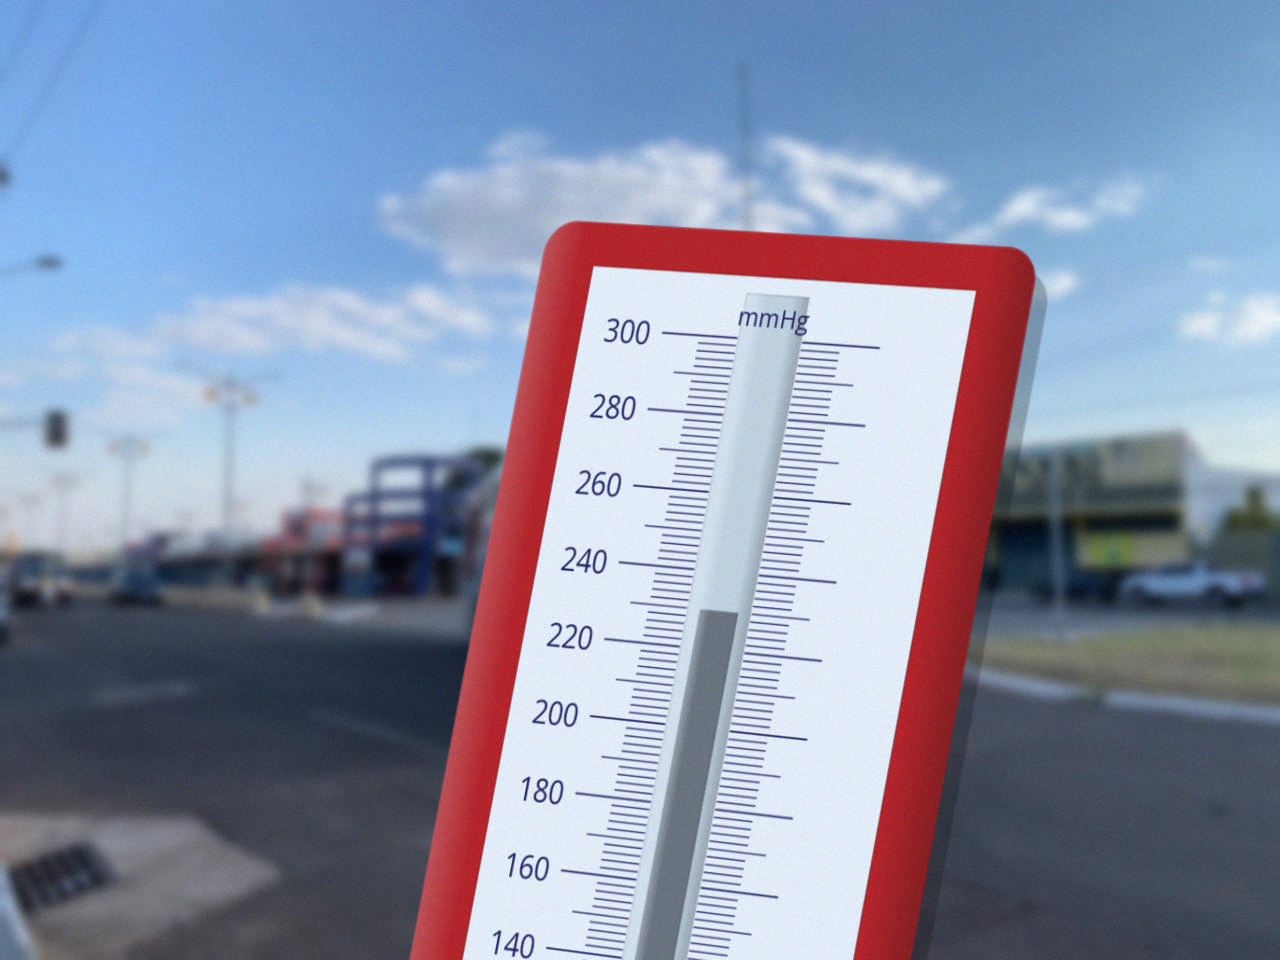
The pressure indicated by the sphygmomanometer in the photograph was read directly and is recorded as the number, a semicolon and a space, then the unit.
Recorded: 230; mmHg
